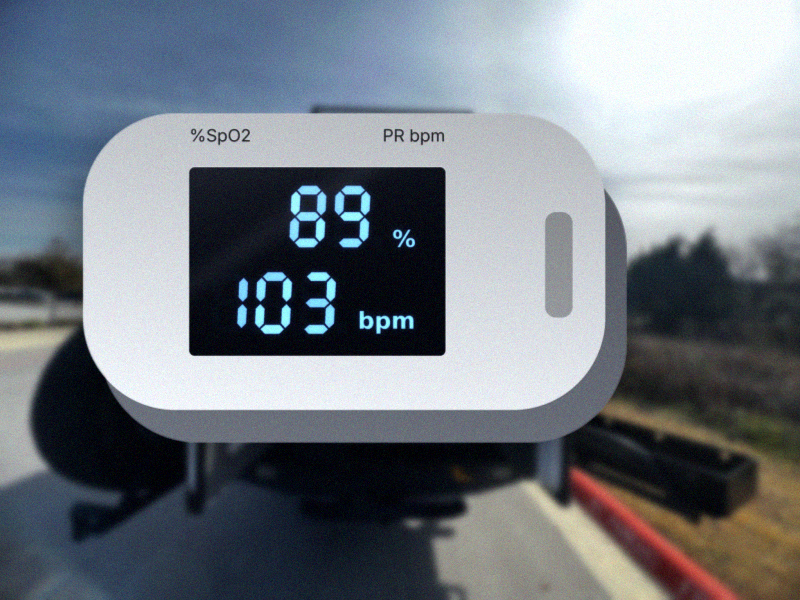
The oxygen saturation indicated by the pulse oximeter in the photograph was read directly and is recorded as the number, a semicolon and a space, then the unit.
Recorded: 89; %
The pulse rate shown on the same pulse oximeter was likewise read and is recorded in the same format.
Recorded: 103; bpm
